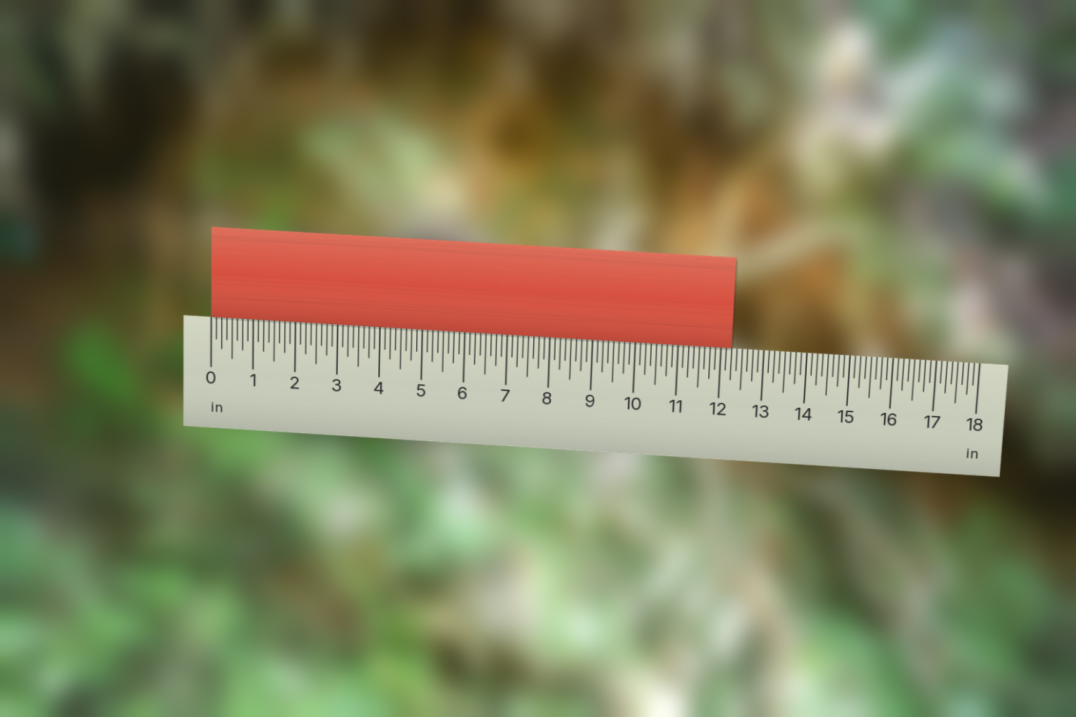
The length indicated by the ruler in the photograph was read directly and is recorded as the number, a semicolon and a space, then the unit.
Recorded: 12.25; in
